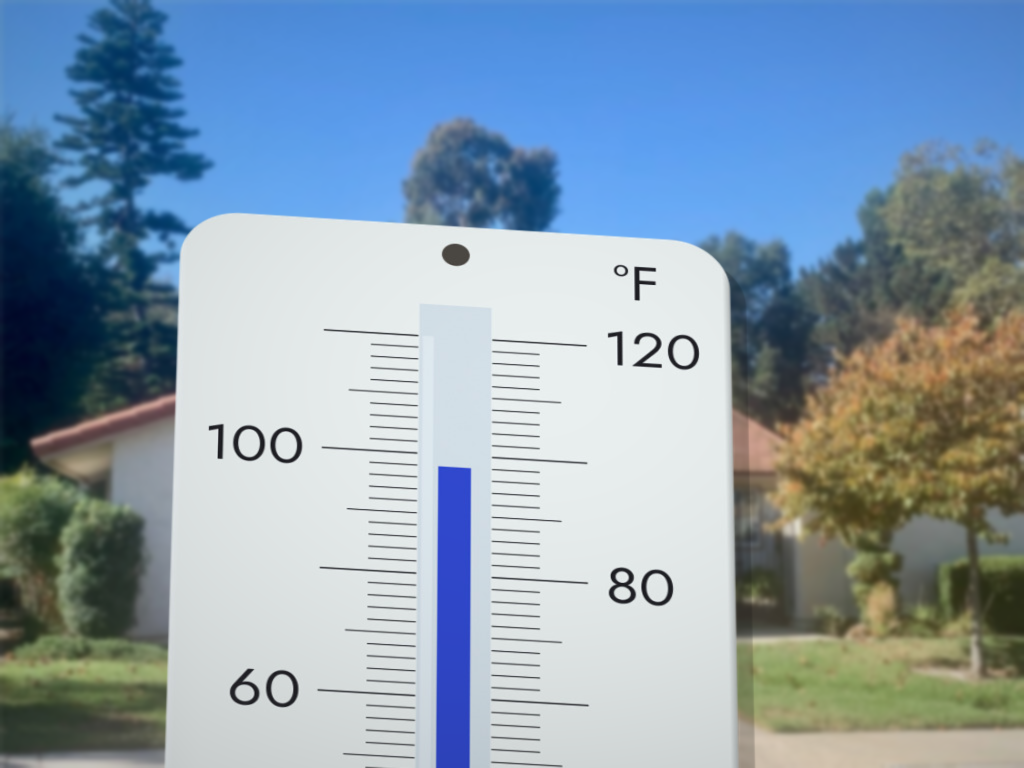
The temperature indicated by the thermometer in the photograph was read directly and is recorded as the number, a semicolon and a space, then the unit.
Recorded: 98; °F
